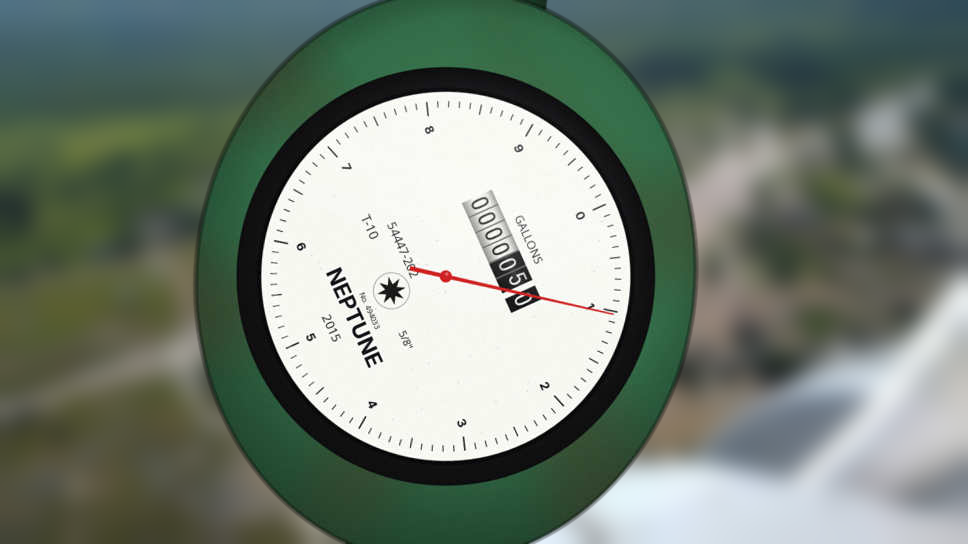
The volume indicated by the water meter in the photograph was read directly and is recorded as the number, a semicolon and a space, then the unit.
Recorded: 51.0; gal
